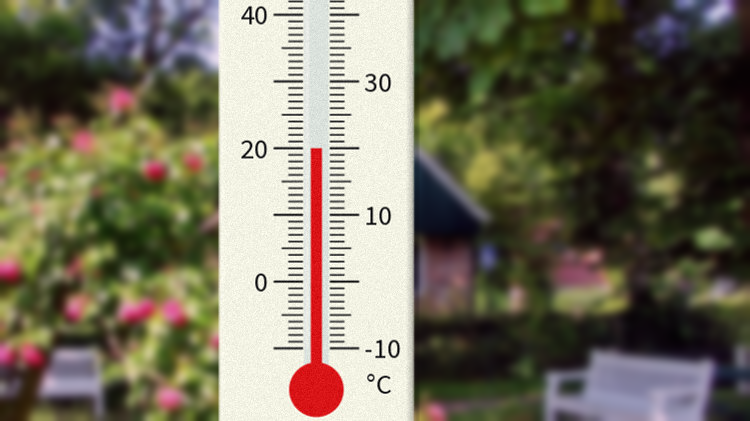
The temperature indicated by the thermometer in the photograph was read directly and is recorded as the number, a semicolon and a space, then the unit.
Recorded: 20; °C
